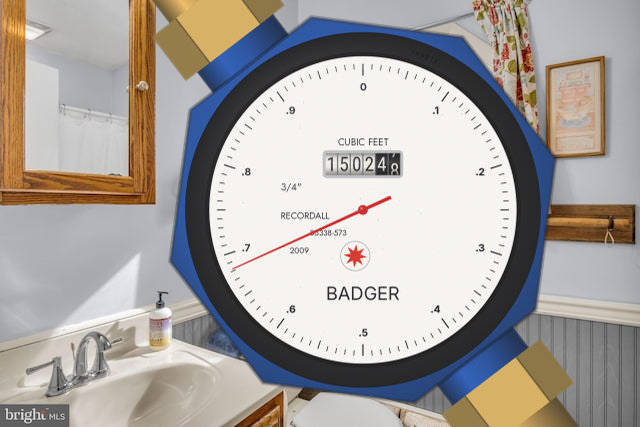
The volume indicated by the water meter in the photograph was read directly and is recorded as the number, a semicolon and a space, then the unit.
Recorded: 150247.68; ft³
